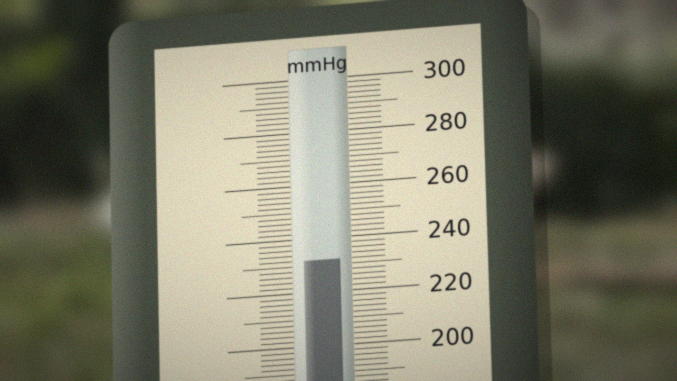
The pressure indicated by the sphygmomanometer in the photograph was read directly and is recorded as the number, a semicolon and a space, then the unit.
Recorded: 232; mmHg
